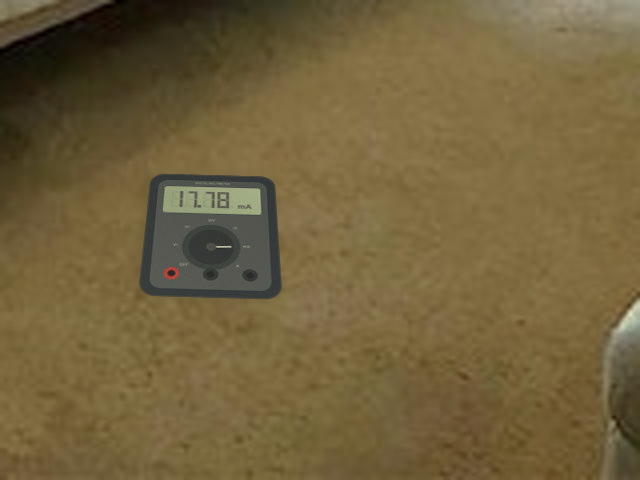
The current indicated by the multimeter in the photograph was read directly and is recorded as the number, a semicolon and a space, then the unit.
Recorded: 17.78; mA
